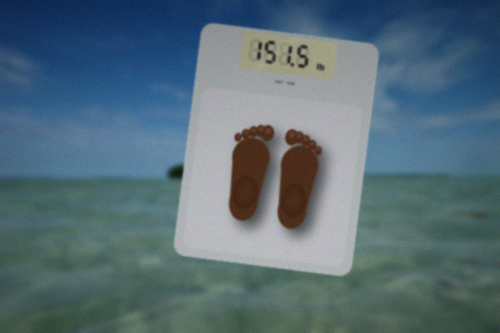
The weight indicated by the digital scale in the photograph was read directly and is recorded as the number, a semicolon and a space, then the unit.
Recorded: 151.5; lb
